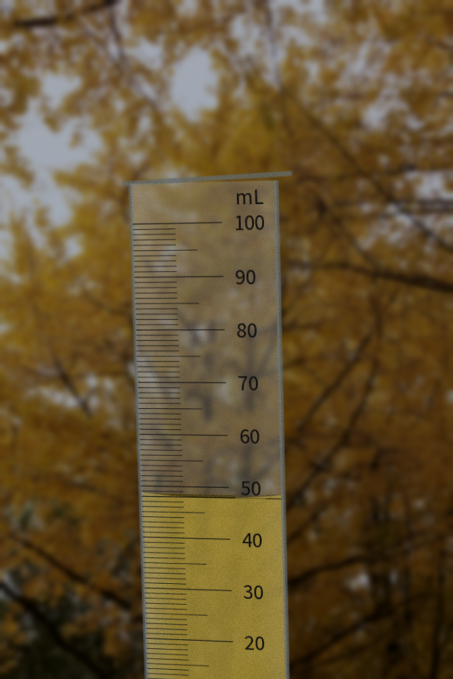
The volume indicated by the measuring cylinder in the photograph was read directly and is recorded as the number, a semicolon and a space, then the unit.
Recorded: 48; mL
